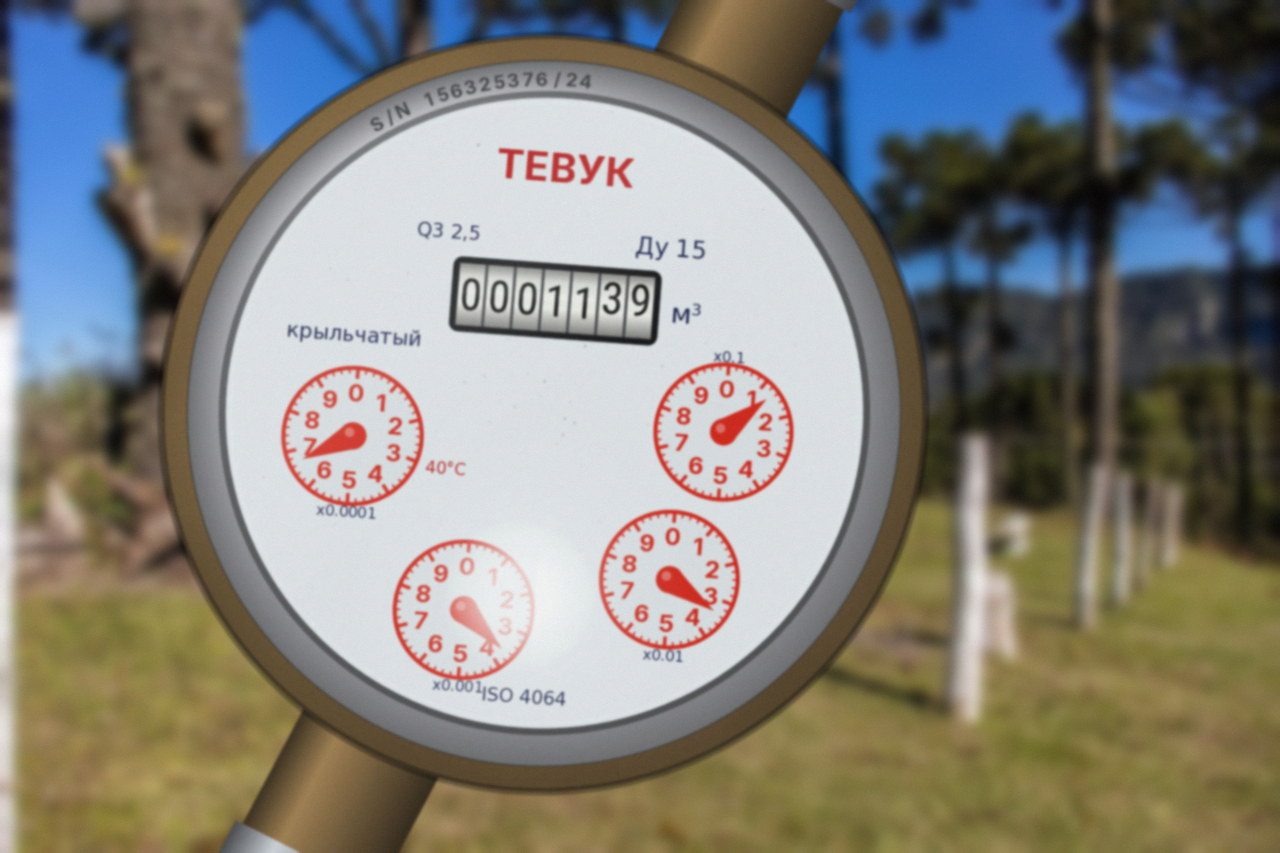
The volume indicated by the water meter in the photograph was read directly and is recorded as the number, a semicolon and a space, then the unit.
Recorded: 1139.1336; m³
